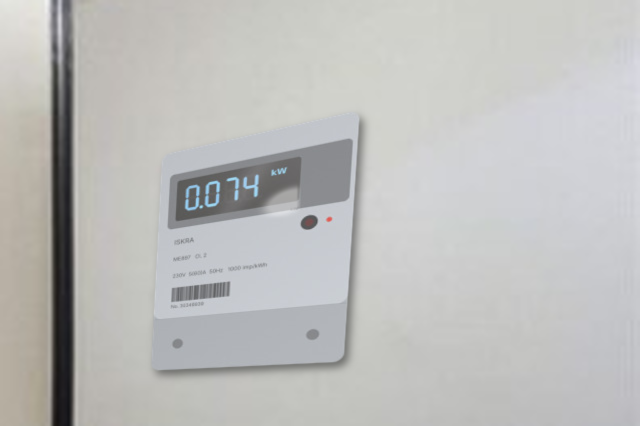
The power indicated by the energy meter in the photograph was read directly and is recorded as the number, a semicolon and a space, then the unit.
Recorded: 0.074; kW
